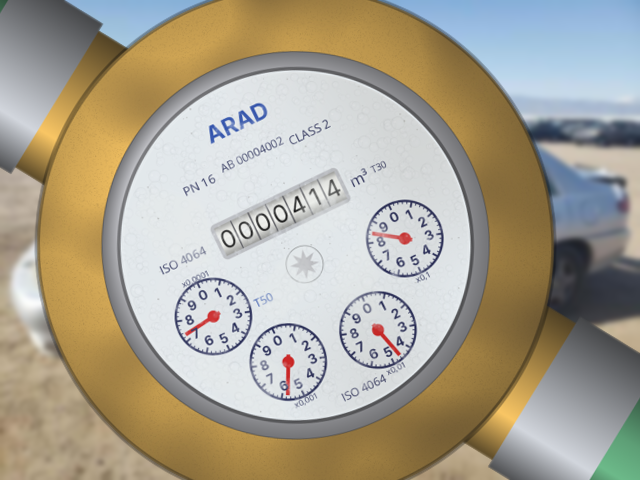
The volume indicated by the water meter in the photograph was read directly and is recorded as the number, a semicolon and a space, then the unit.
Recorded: 414.8457; m³
